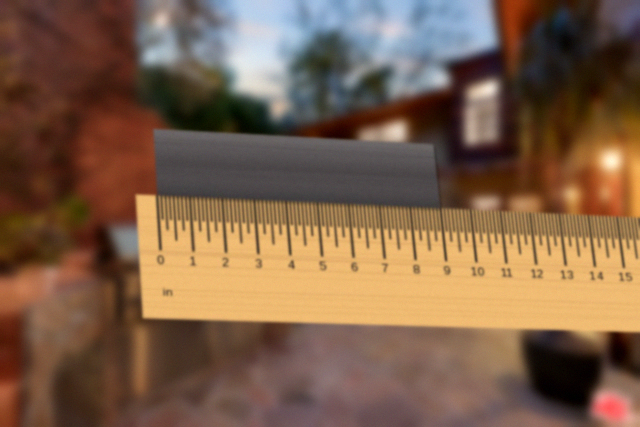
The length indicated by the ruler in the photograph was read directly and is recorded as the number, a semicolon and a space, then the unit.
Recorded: 9; in
